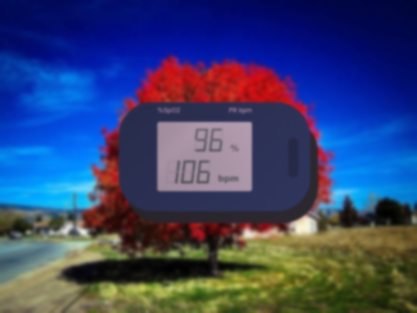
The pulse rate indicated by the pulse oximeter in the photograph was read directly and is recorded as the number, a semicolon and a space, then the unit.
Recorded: 106; bpm
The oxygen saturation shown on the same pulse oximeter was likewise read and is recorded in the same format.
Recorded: 96; %
